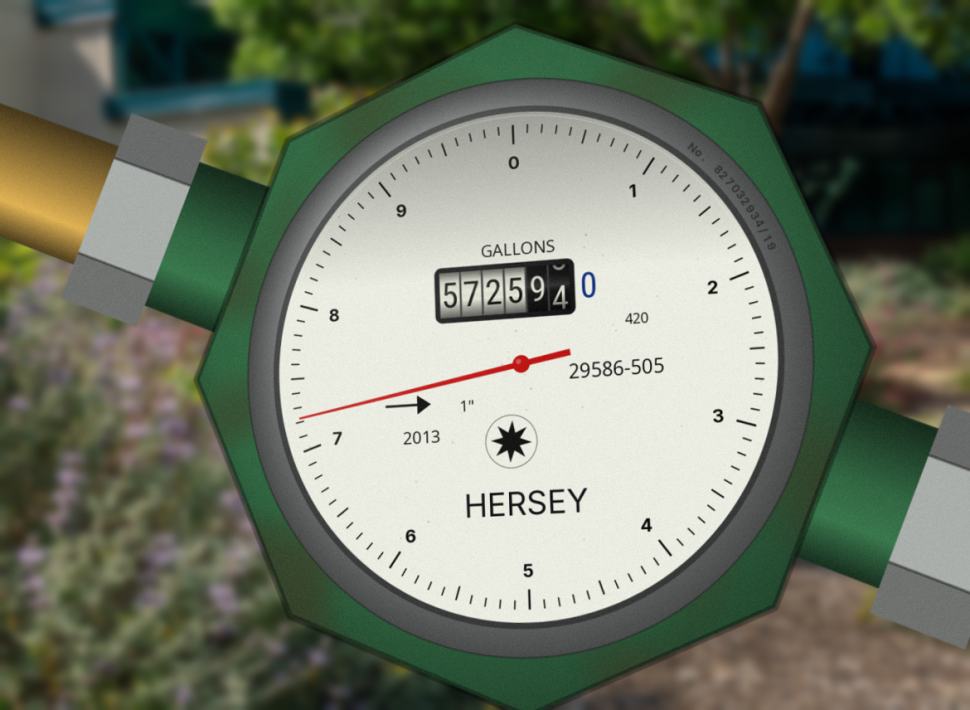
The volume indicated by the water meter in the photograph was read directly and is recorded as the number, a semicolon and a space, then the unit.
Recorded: 5725937.2; gal
